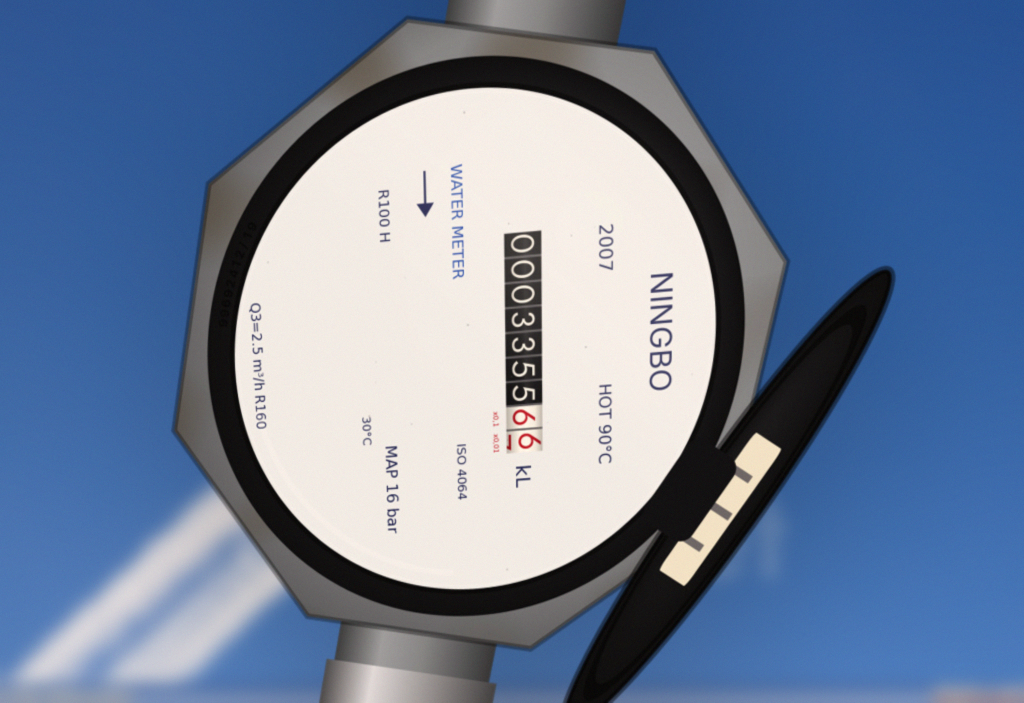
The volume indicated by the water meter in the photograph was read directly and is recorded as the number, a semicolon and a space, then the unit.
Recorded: 3355.66; kL
